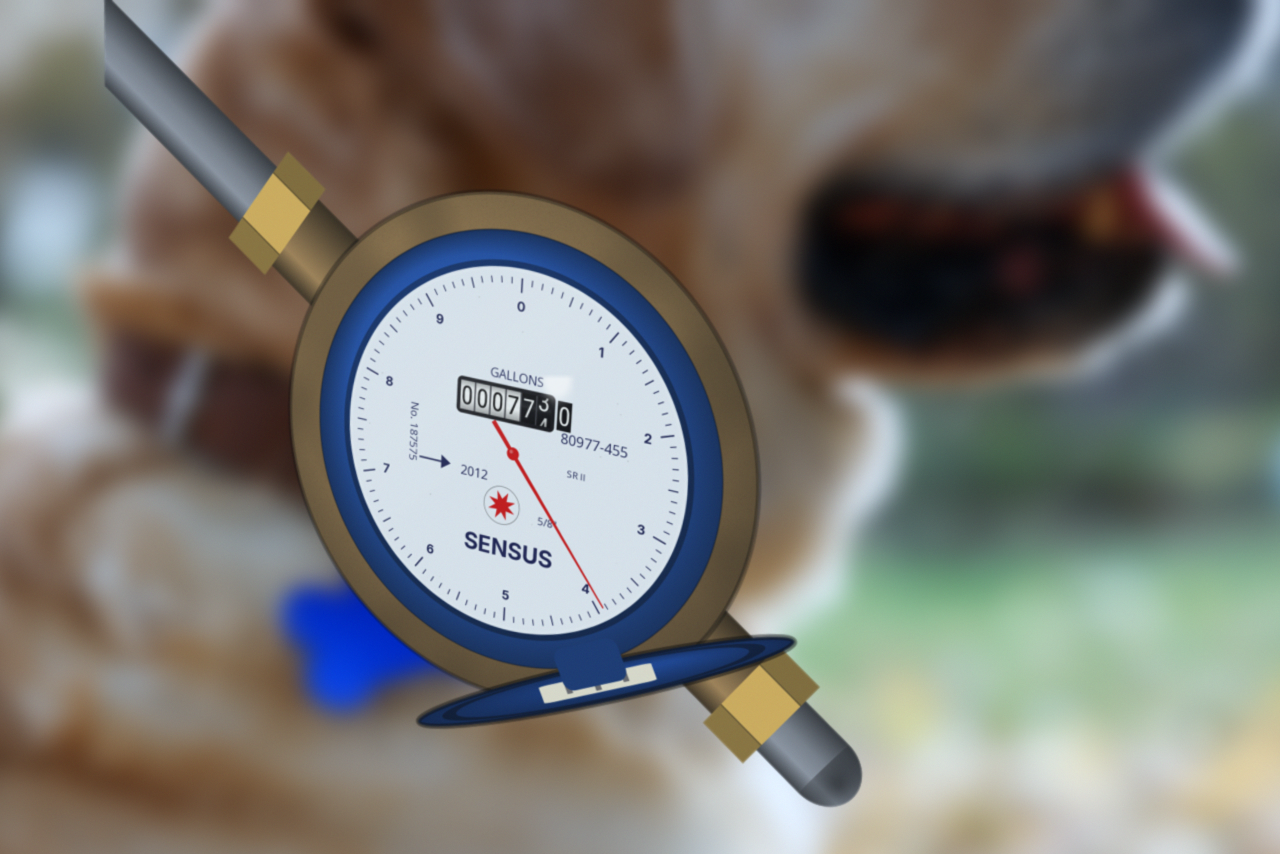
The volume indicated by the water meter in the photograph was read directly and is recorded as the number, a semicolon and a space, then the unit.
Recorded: 7733.9; gal
